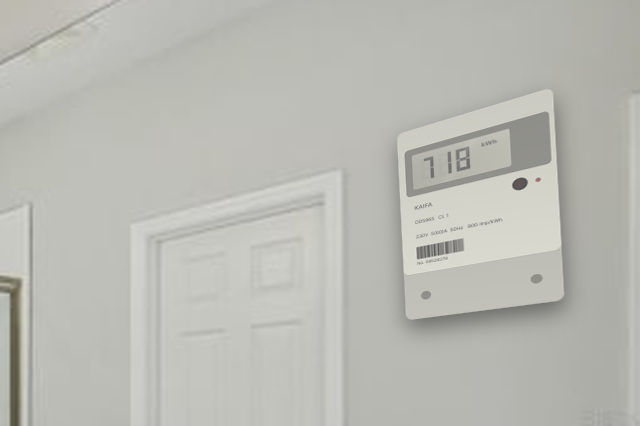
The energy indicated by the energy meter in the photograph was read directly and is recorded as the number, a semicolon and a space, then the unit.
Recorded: 718; kWh
